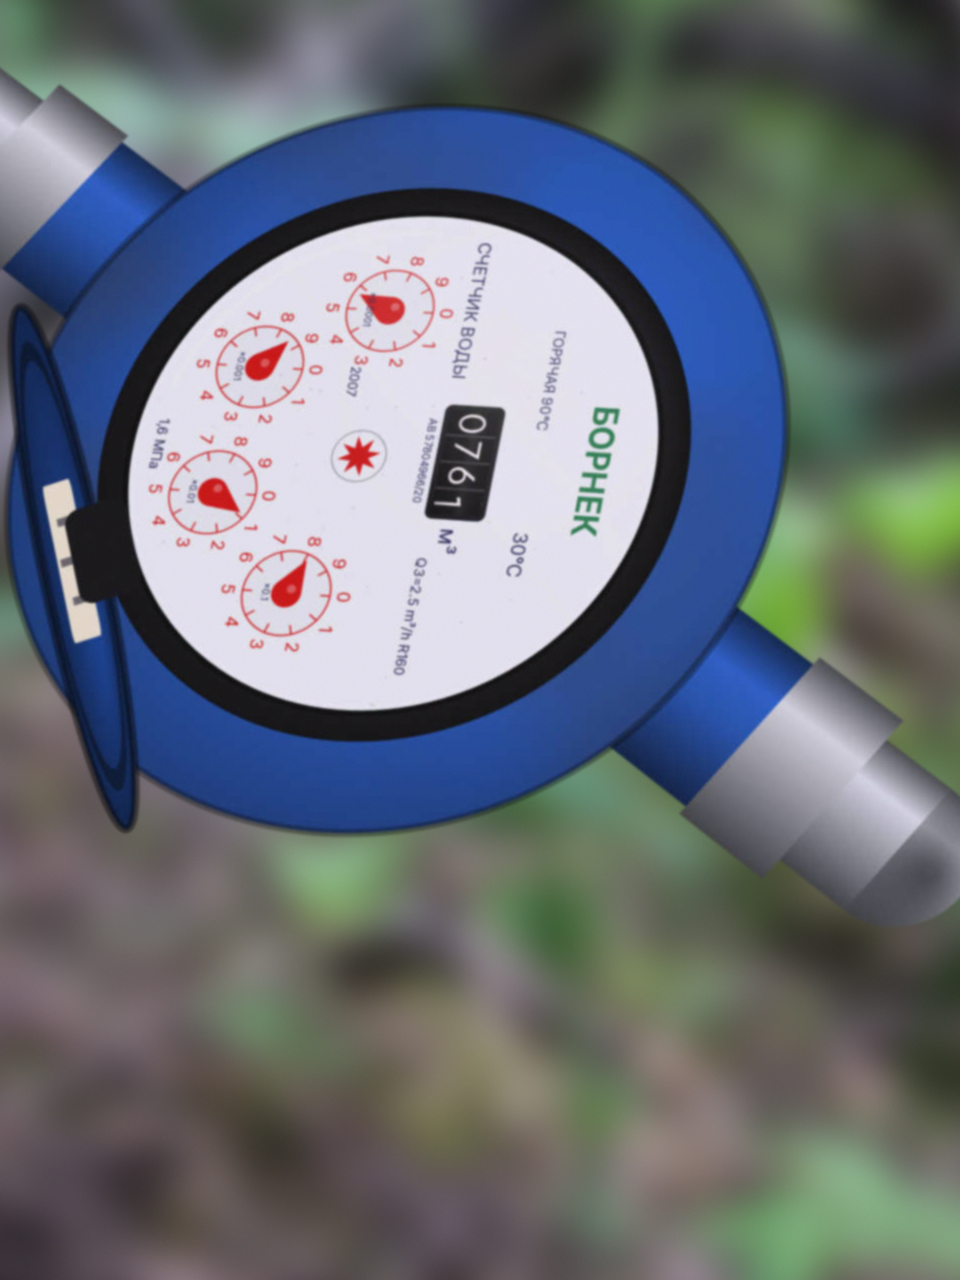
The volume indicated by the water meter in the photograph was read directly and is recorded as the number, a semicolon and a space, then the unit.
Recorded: 760.8085; m³
